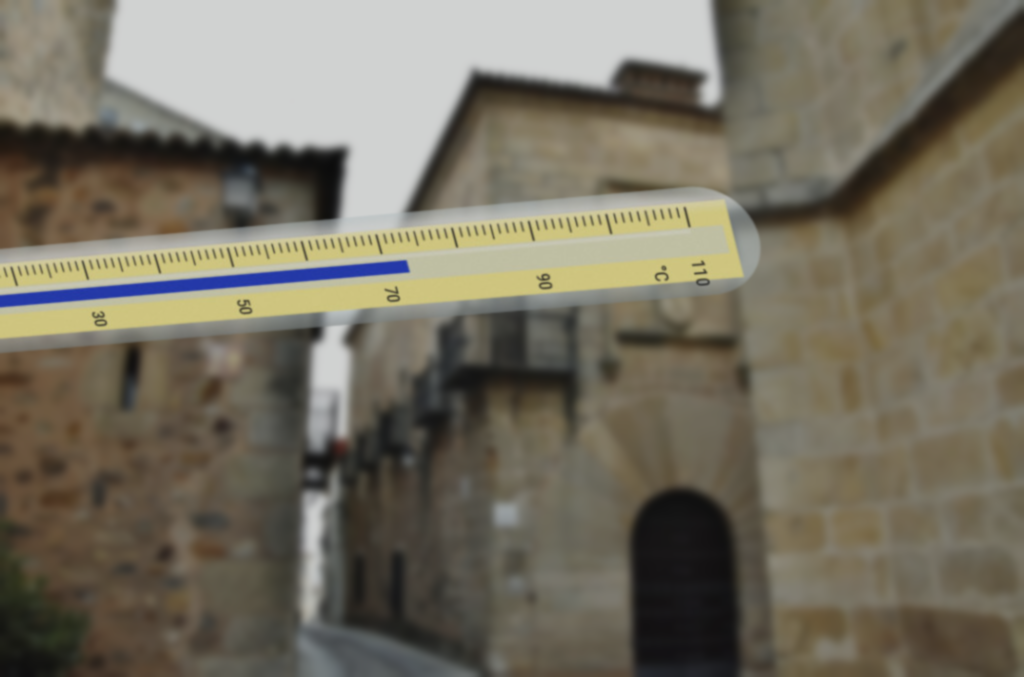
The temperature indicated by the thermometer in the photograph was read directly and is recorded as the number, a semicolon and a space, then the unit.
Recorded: 73; °C
